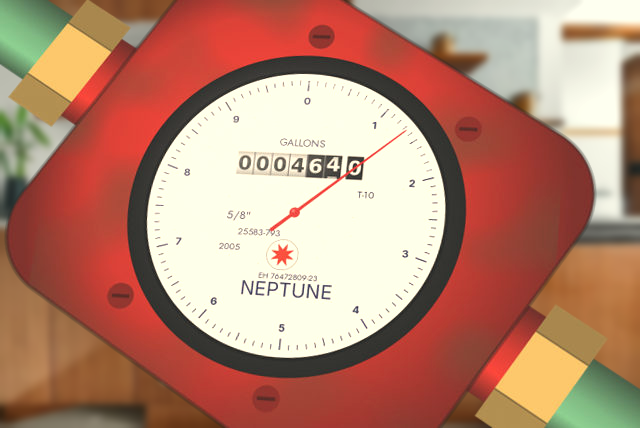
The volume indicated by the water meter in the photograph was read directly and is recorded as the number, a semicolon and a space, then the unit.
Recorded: 4641.3; gal
